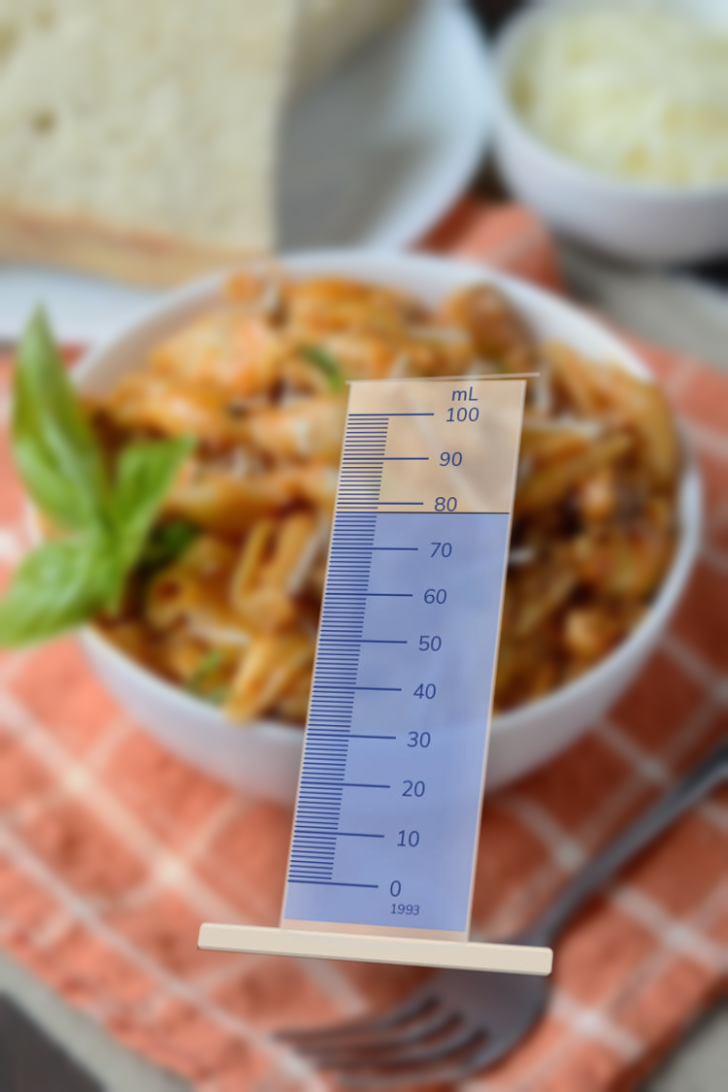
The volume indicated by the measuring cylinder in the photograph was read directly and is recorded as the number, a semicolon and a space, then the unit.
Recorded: 78; mL
